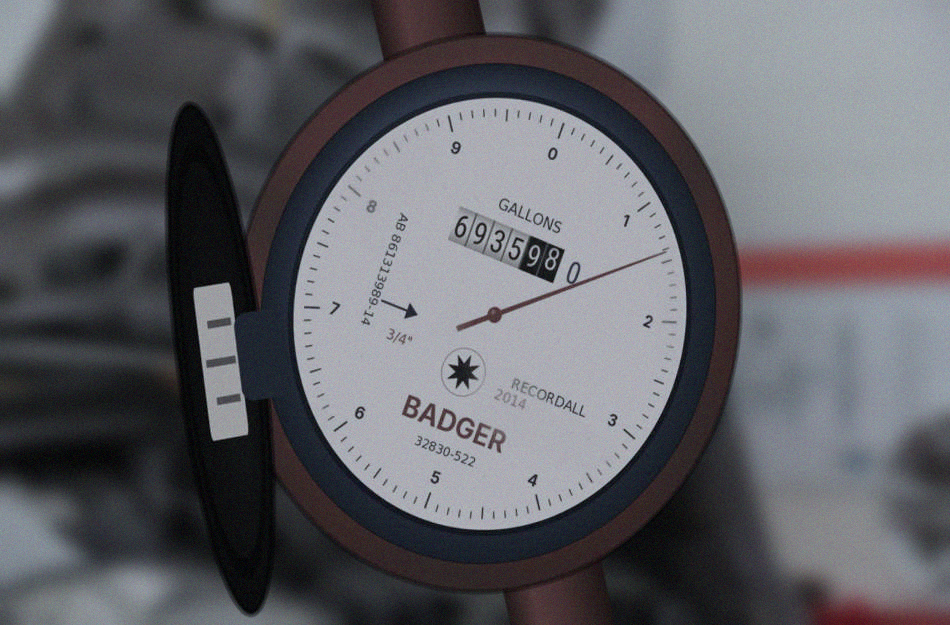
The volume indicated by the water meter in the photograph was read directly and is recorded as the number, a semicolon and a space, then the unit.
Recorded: 6935981.4; gal
